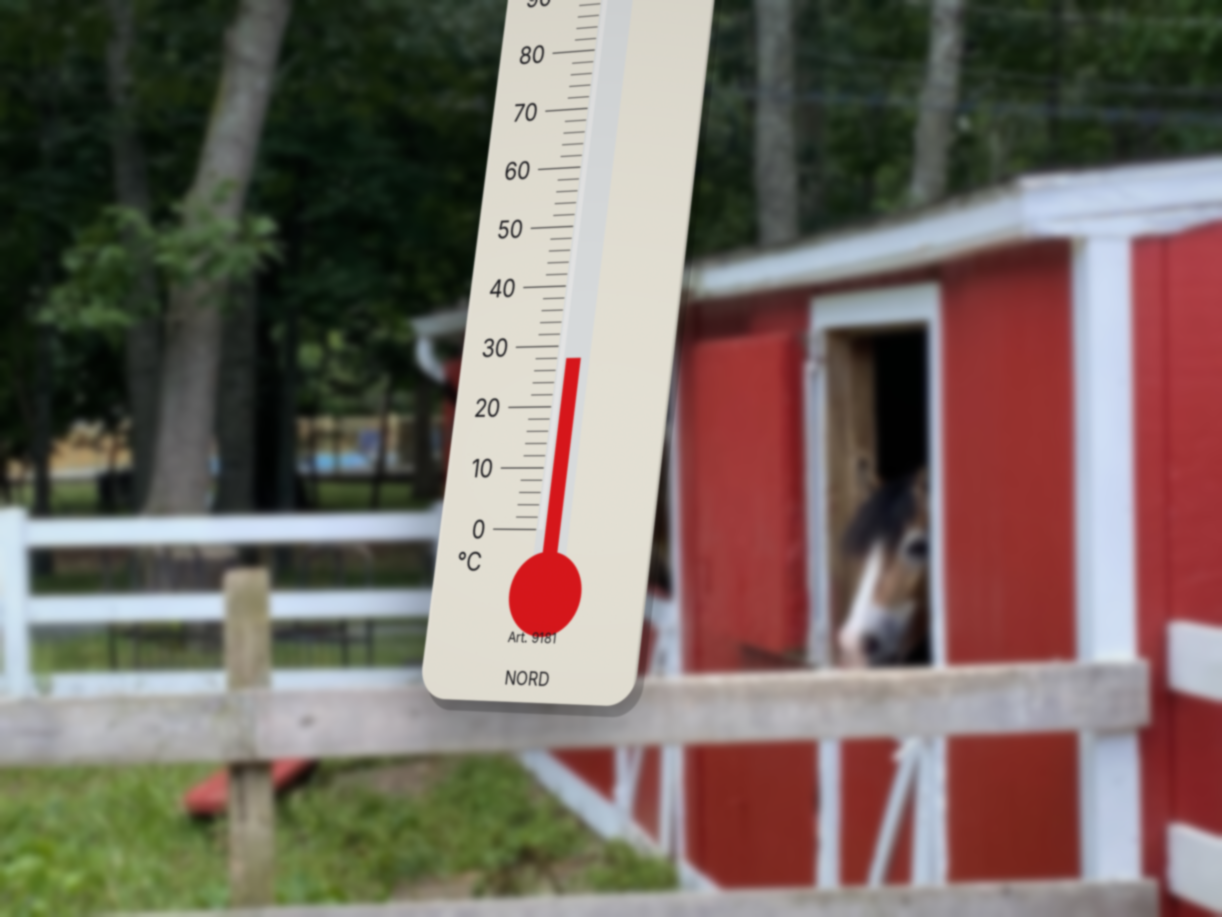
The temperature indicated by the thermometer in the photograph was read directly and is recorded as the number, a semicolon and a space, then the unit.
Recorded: 28; °C
